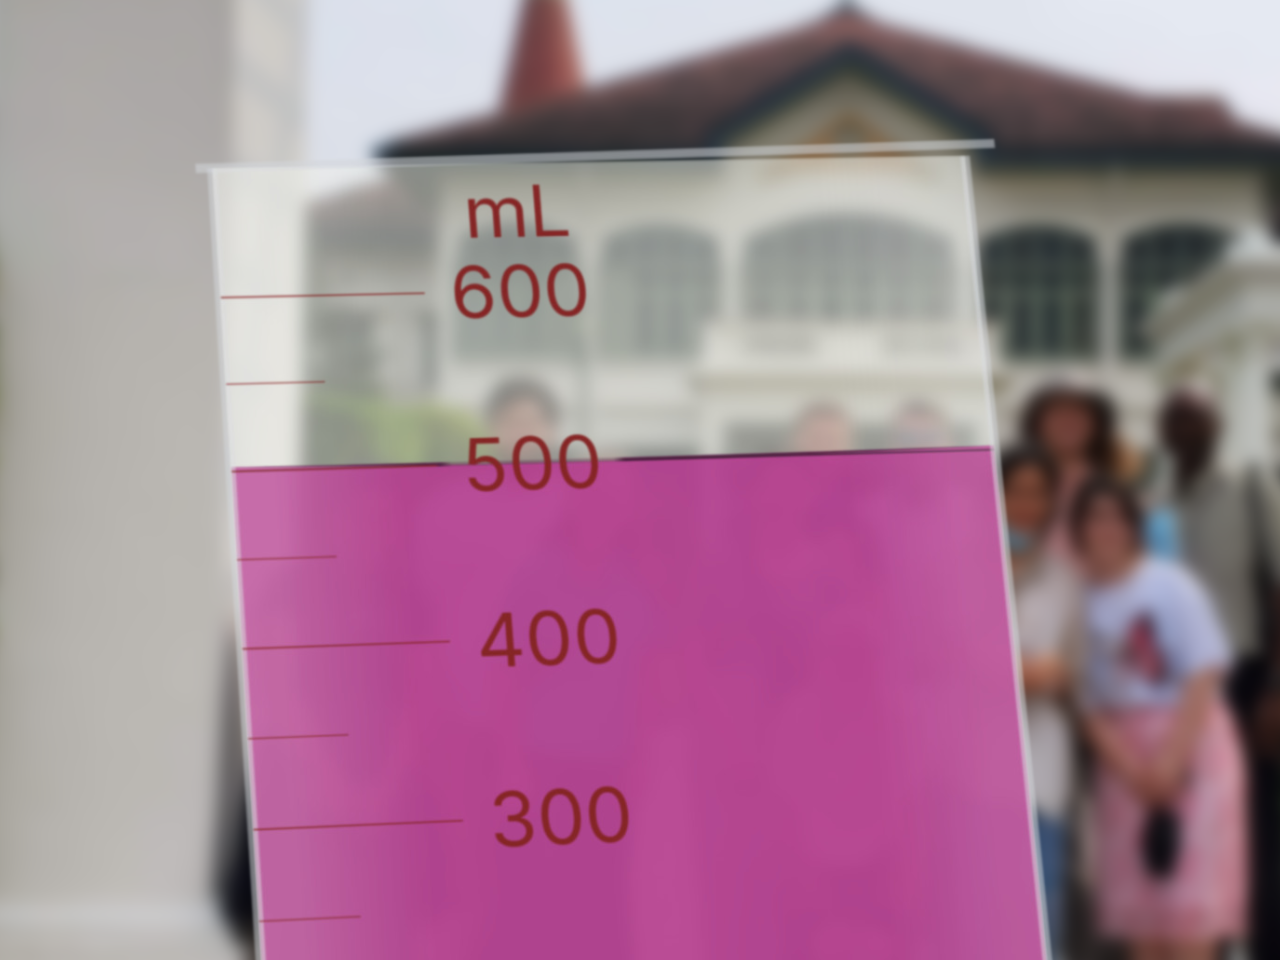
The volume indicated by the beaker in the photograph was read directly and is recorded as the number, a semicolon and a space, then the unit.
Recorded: 500; mL
